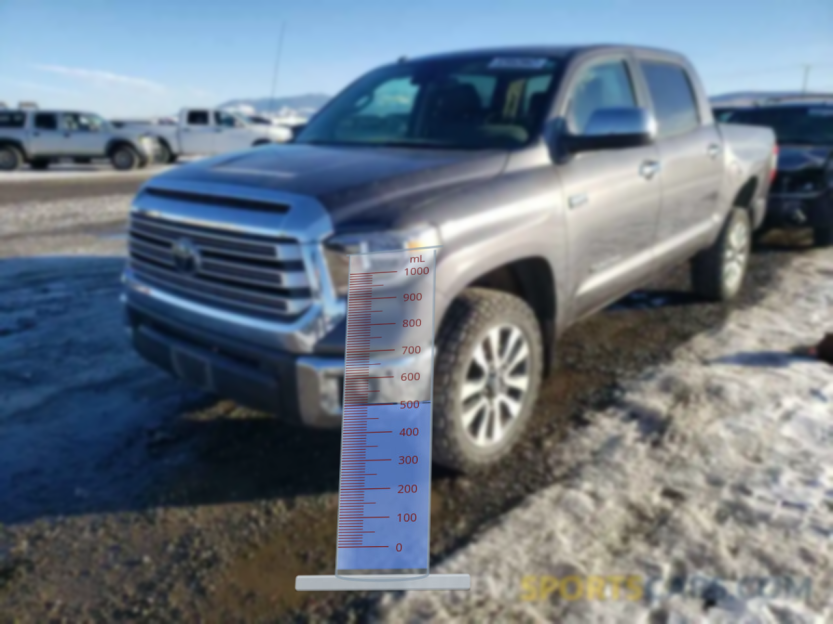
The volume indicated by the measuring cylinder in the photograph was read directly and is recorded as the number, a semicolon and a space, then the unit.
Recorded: 500; mL
